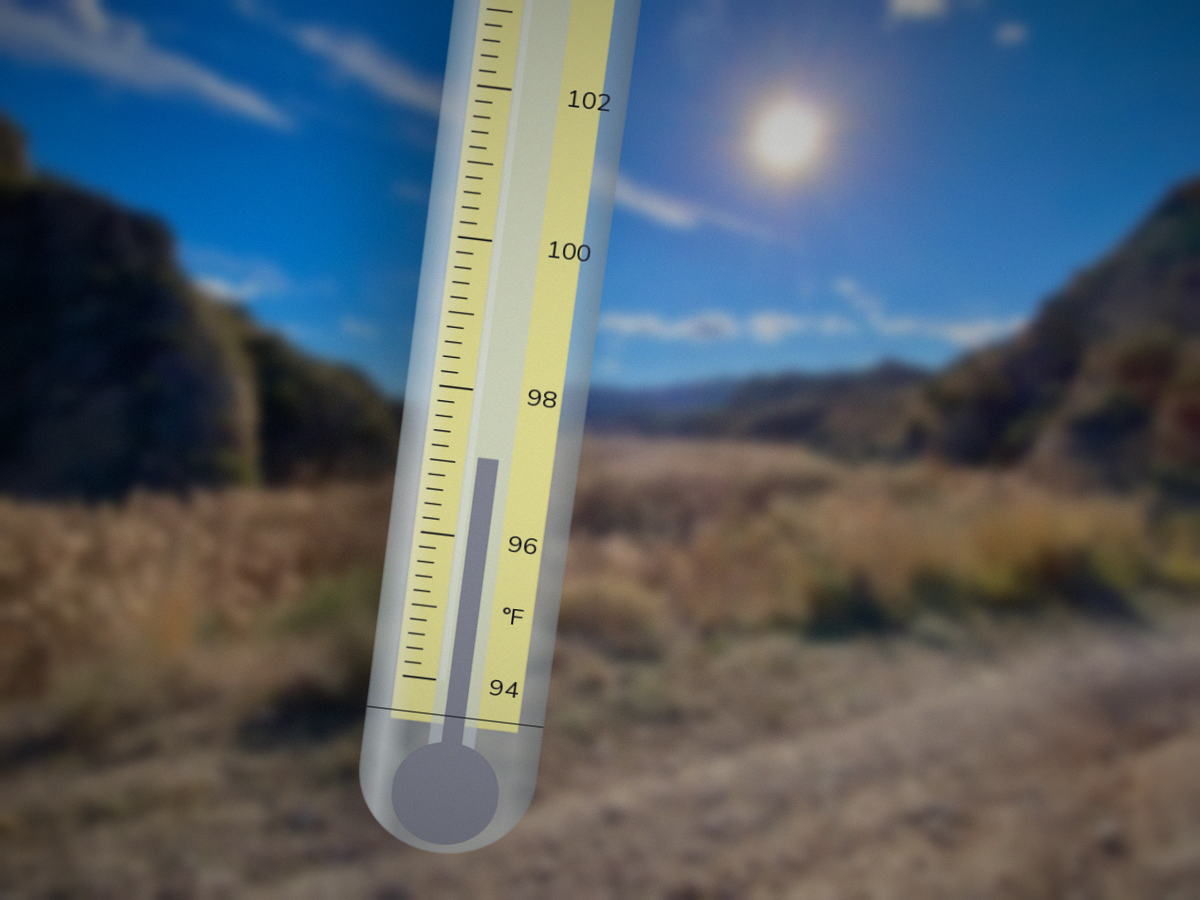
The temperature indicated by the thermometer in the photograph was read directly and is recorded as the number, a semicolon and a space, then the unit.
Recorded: 97.1; °F
